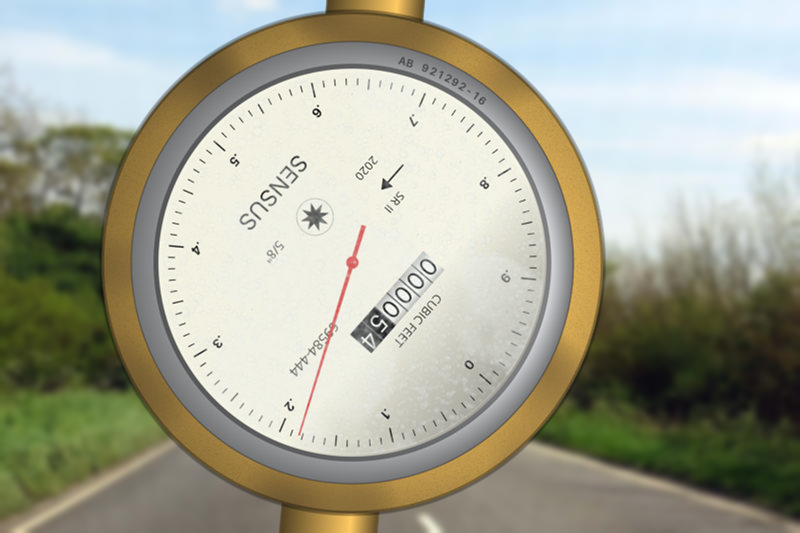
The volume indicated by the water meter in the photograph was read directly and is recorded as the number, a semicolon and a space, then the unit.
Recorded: 54.18; ft³
